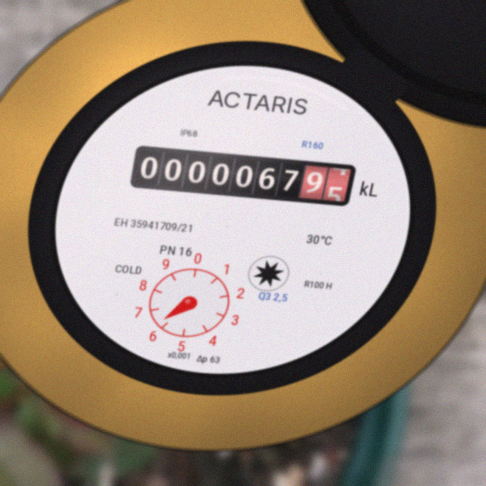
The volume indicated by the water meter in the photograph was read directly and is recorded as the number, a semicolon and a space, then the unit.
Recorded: 67.946; kL
